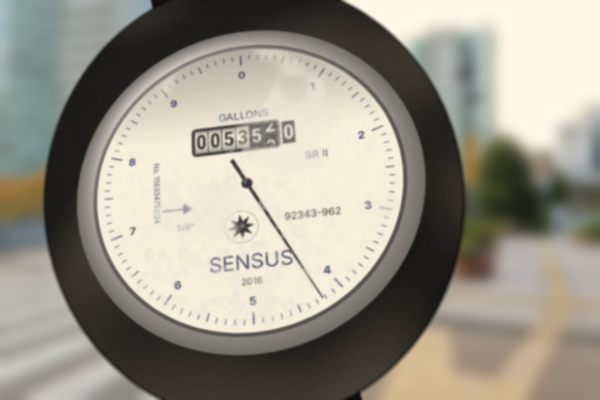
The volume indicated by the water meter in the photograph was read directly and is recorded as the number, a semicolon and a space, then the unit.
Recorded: 53524.2; gal
